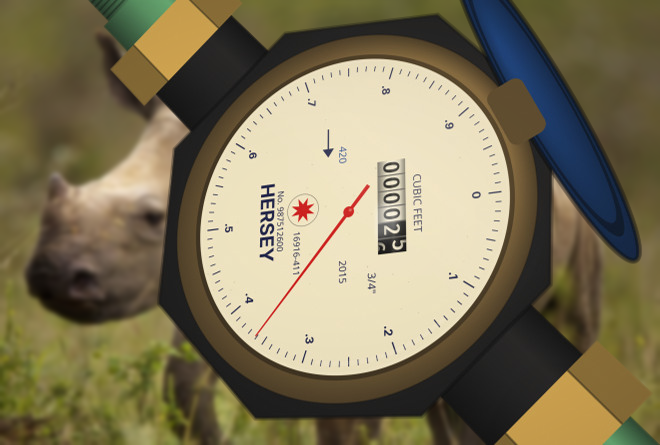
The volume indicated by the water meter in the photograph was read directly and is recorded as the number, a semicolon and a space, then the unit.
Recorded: 25.36; ft³
